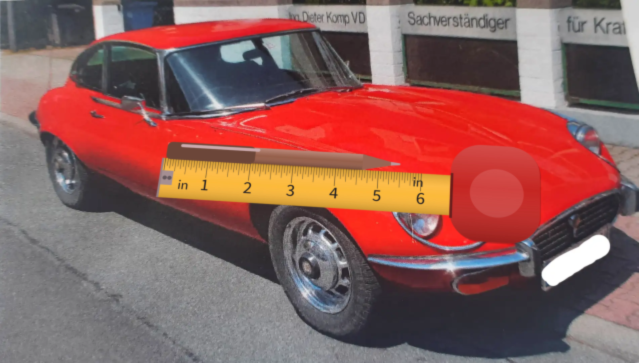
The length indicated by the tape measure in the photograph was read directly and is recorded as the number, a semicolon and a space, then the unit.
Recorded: 5.5; in
